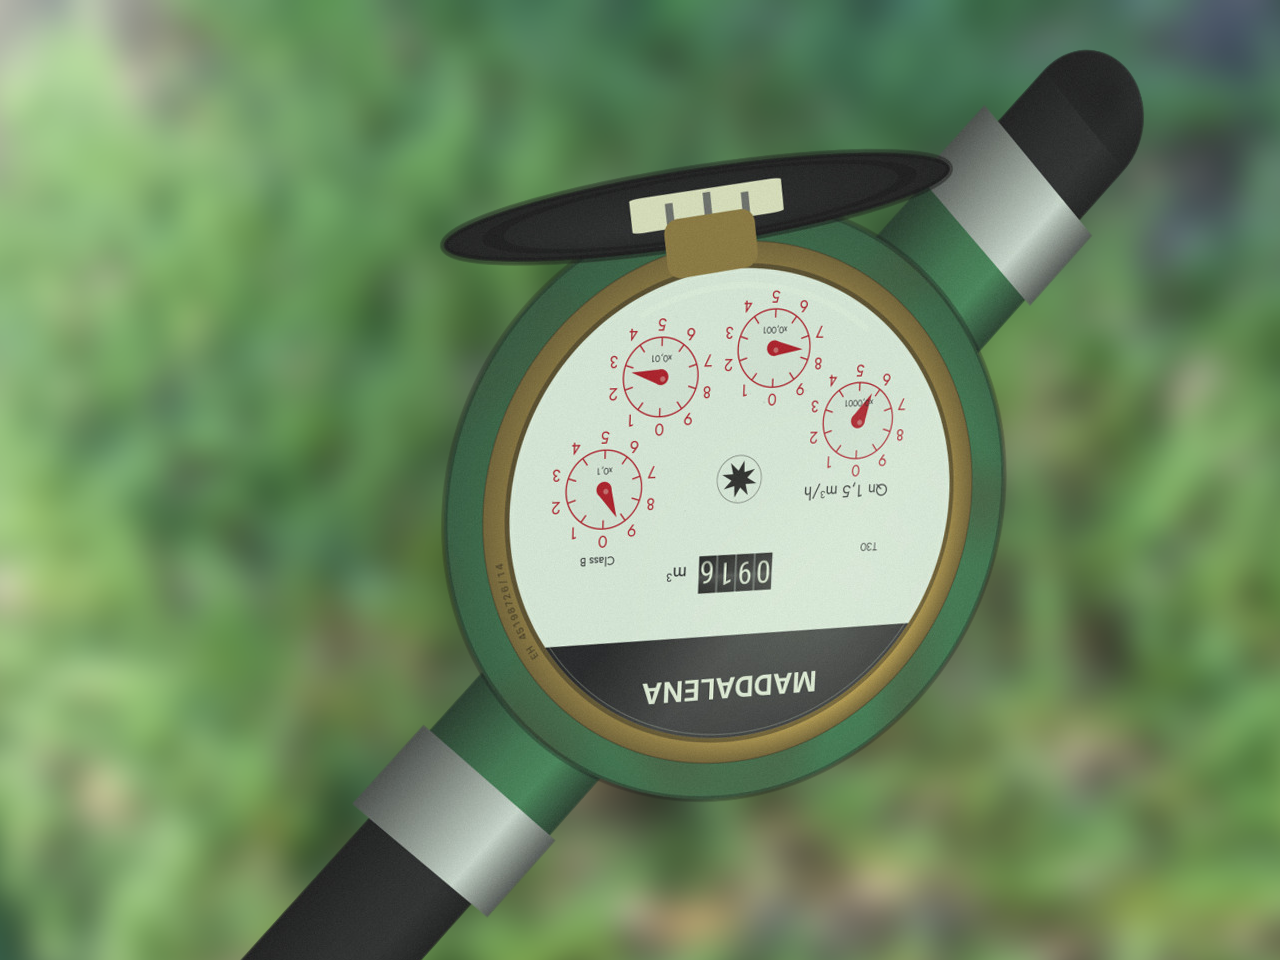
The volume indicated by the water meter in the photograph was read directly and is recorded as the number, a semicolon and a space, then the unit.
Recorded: 915.9275; m³
